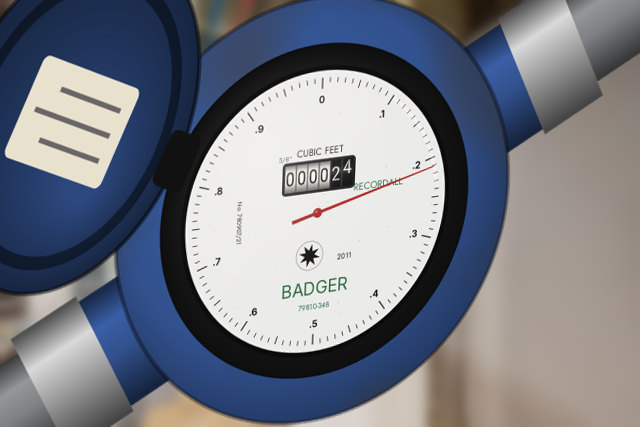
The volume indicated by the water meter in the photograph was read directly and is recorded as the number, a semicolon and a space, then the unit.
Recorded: 24.21; ft³
